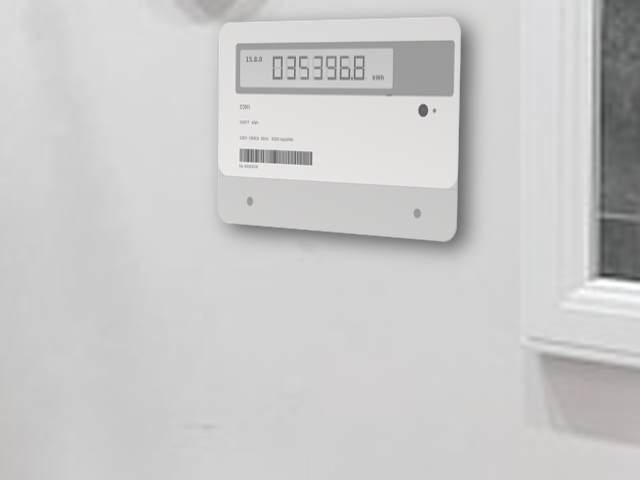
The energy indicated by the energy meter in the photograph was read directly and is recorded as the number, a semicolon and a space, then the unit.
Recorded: 35396.8; kWh
